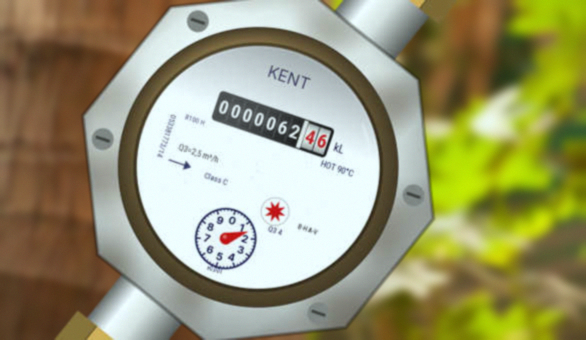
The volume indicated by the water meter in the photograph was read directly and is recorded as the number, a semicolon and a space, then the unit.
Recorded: 62.461; kL
